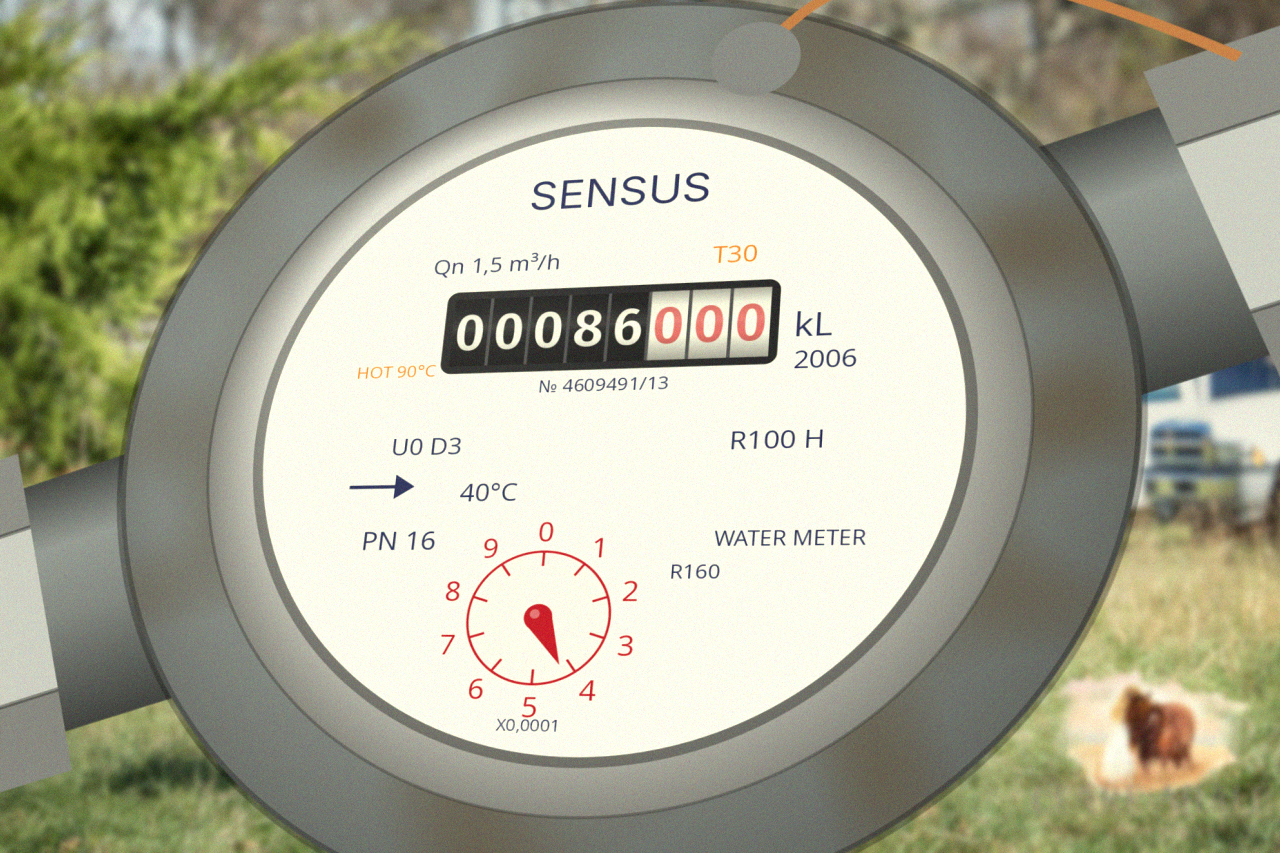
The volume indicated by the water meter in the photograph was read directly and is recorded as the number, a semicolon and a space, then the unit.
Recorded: 86.0004; kL
